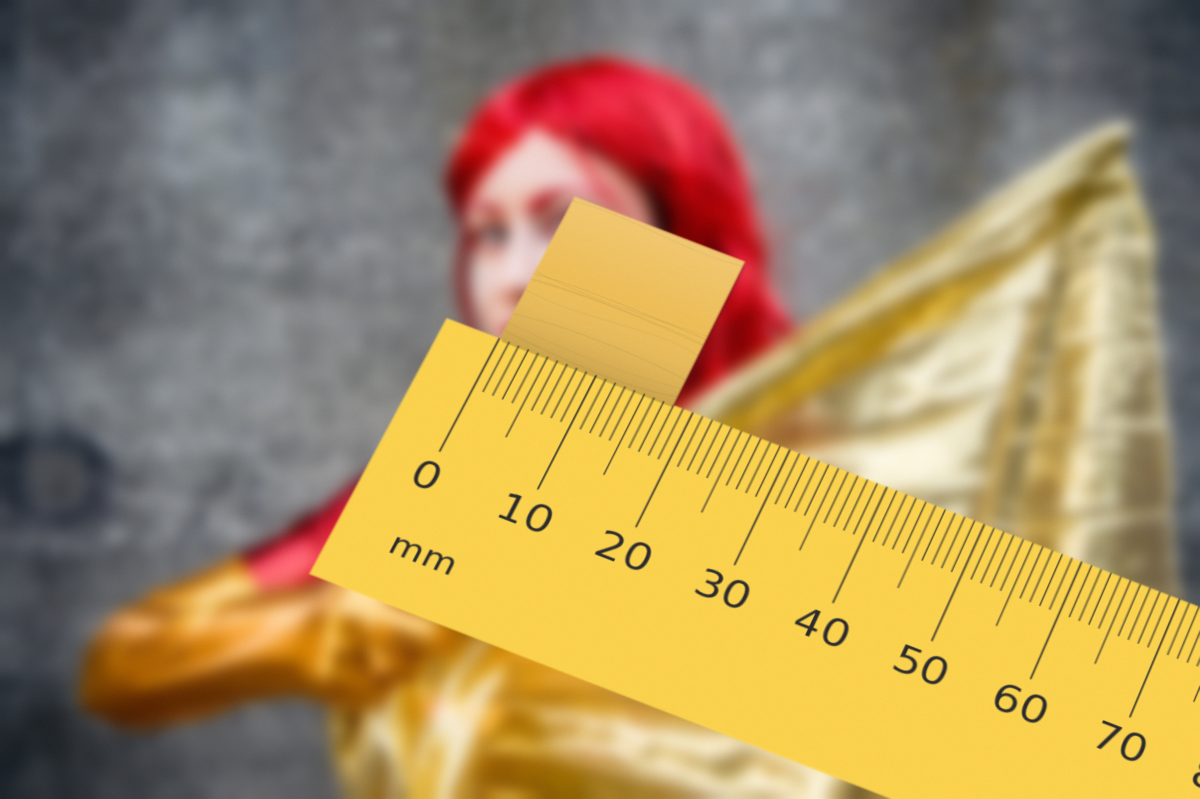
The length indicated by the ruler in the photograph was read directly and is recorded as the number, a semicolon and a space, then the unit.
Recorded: 18; mm
